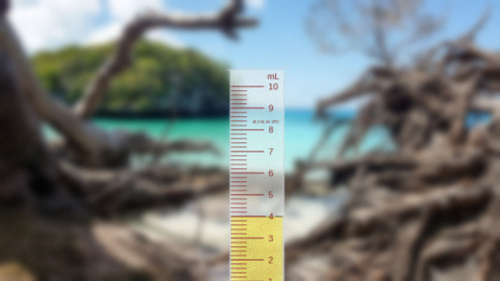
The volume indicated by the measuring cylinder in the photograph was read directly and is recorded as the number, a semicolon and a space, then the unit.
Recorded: 4; mL
